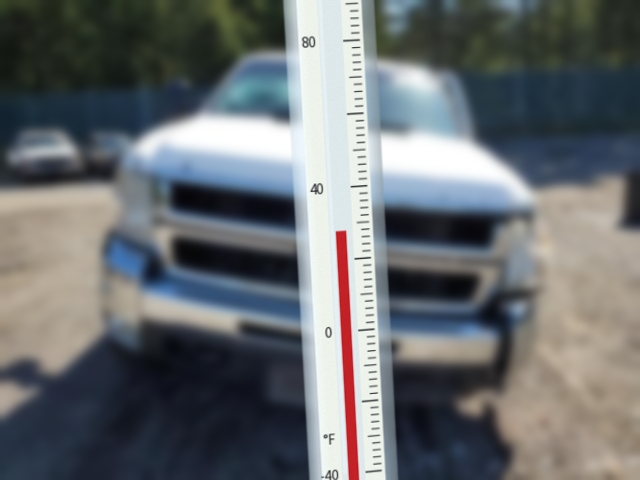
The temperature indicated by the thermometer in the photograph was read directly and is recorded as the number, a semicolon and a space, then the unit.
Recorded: 28; °F
